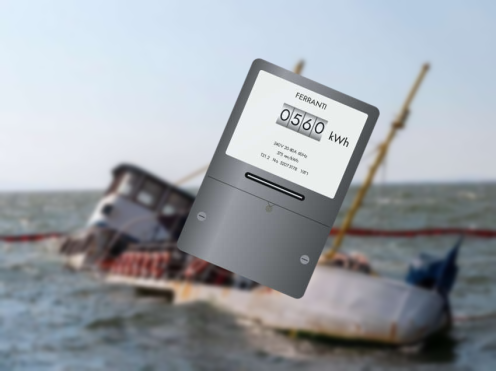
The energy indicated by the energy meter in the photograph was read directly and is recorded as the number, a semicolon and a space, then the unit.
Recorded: 560; kWh
